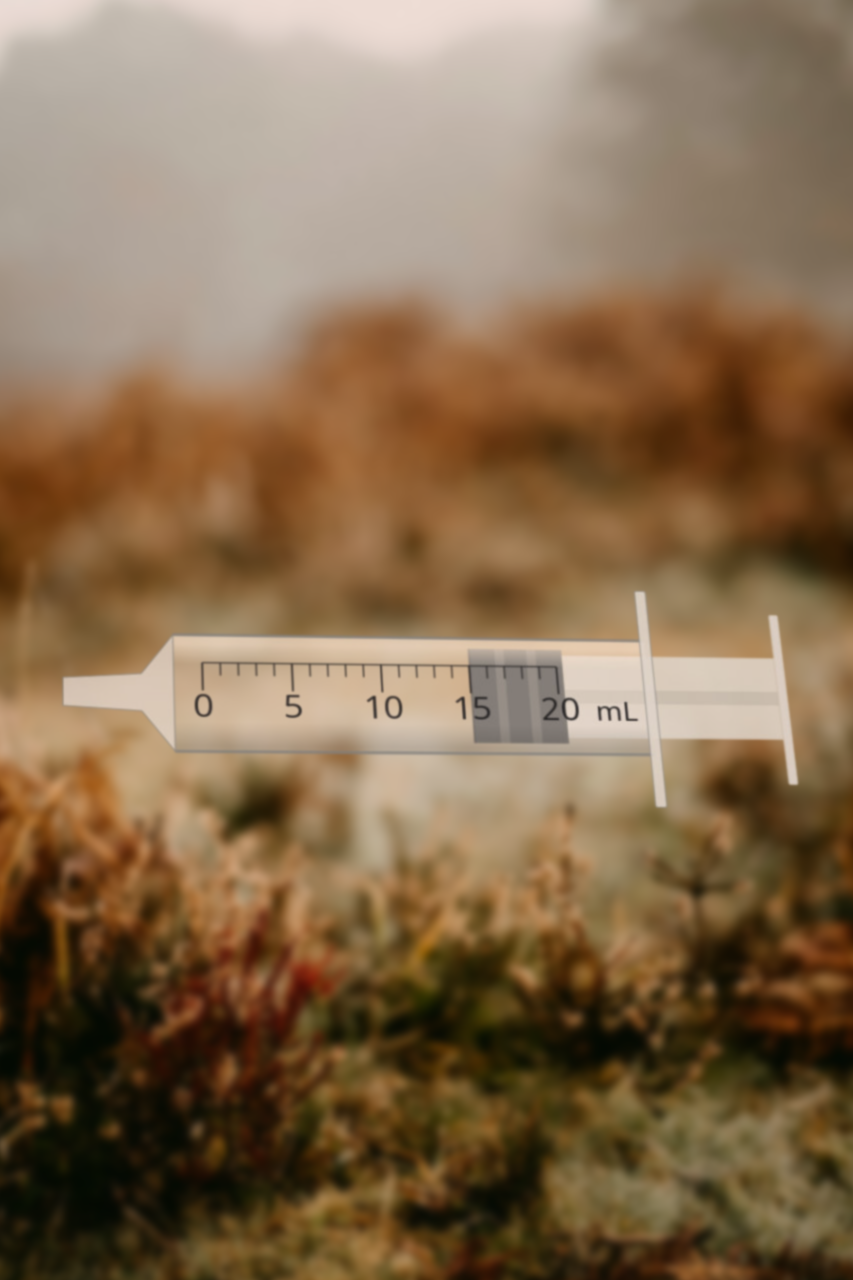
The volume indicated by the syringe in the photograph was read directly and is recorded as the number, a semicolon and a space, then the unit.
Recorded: 15; mL
